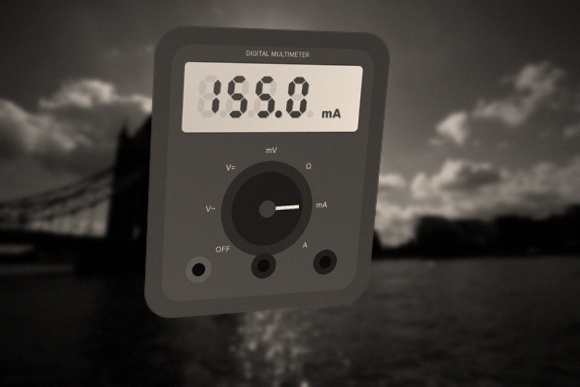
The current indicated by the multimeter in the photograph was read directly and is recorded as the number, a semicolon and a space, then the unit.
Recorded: 155.0; mA
